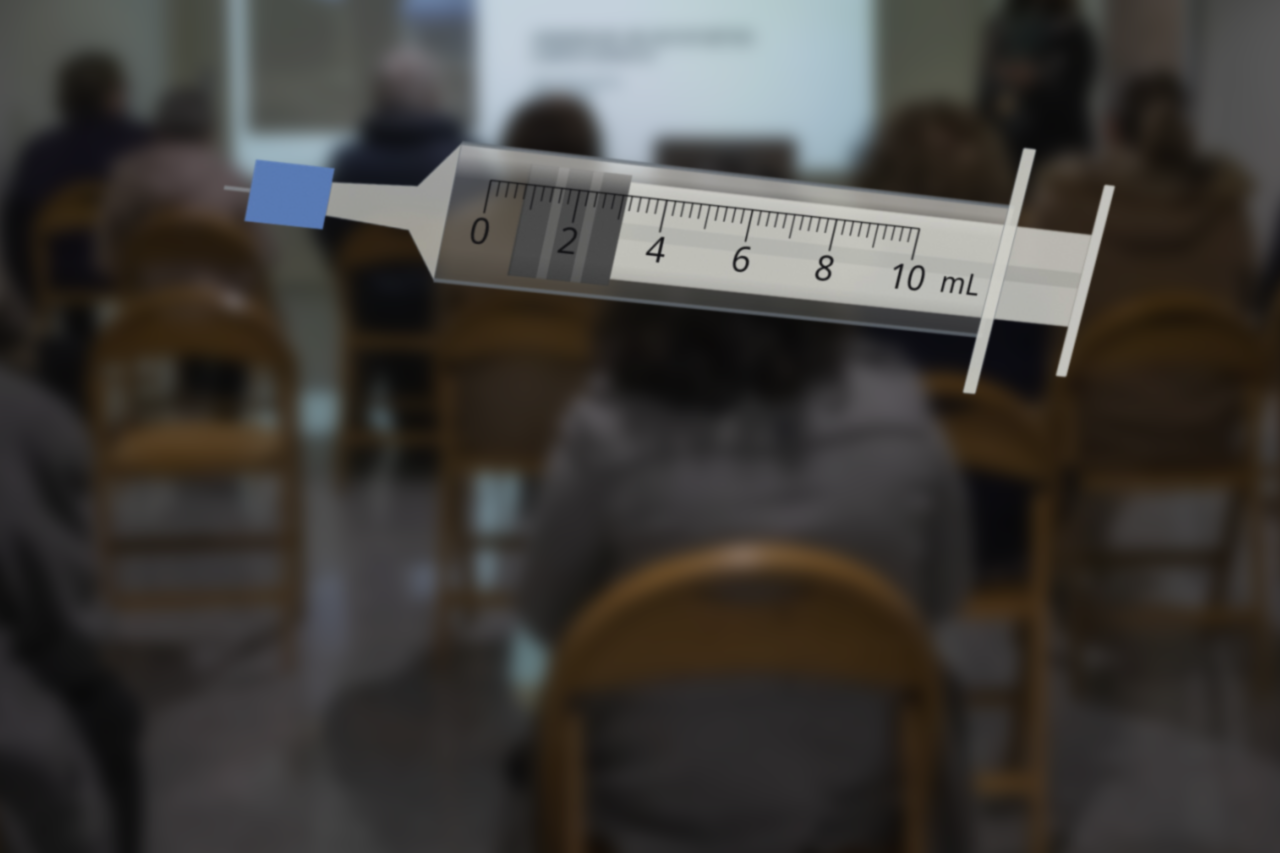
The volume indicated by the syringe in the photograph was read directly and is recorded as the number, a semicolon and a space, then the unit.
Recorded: 0.8; mL
